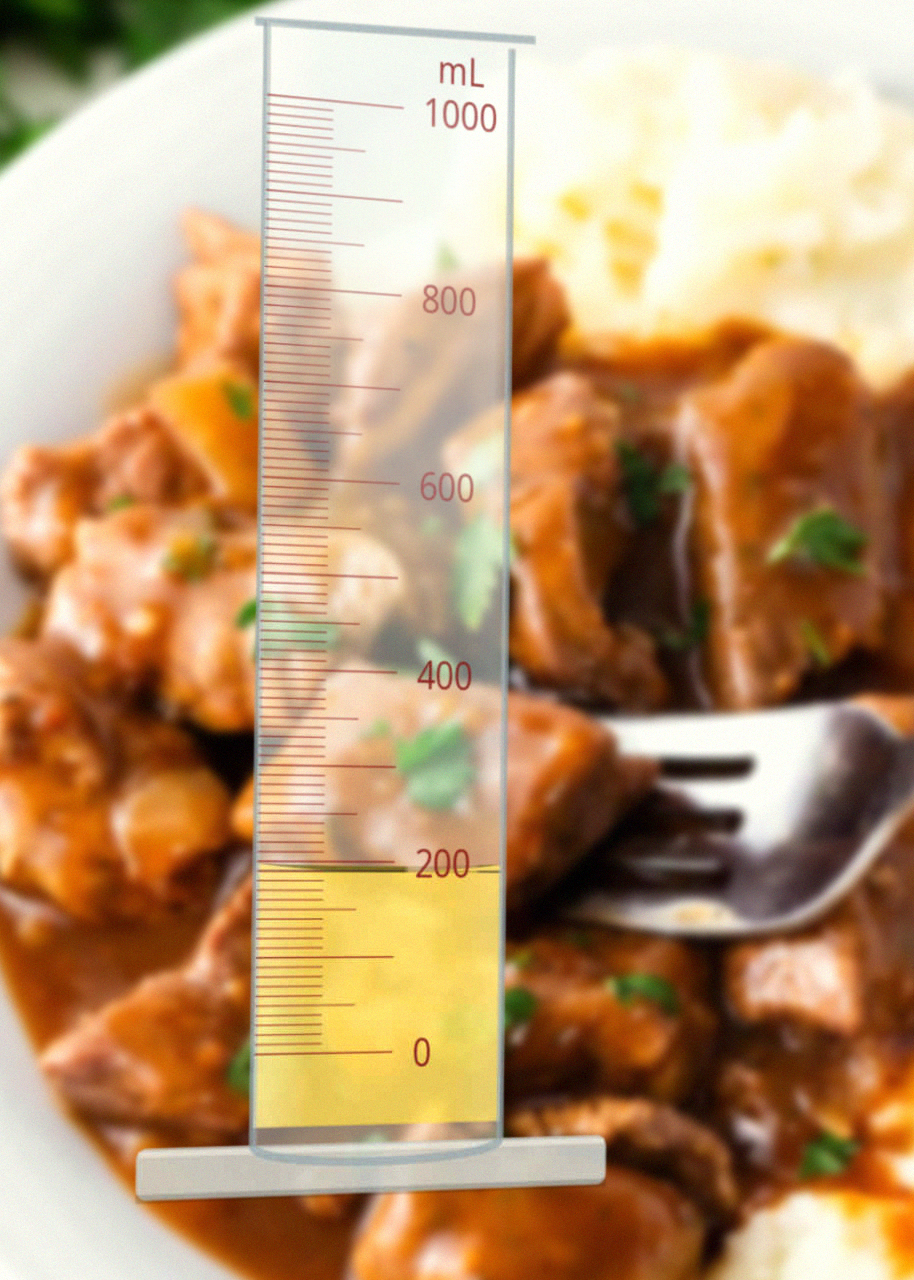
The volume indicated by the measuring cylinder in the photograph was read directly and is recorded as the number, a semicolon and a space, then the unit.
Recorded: 190; mL
